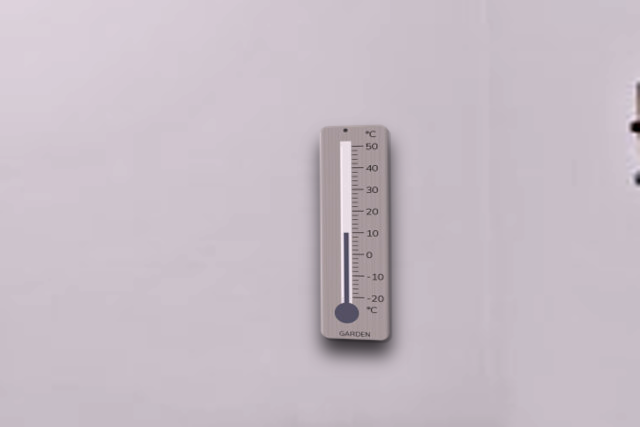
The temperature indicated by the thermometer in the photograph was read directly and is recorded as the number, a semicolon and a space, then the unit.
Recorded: 10; °C
